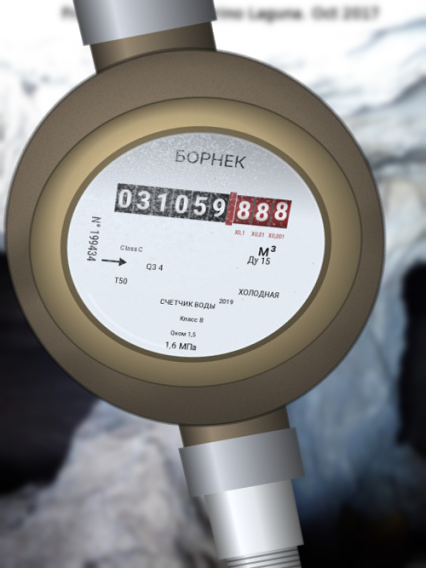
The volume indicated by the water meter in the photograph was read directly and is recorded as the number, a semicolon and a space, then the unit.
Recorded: 31059.888; m³
